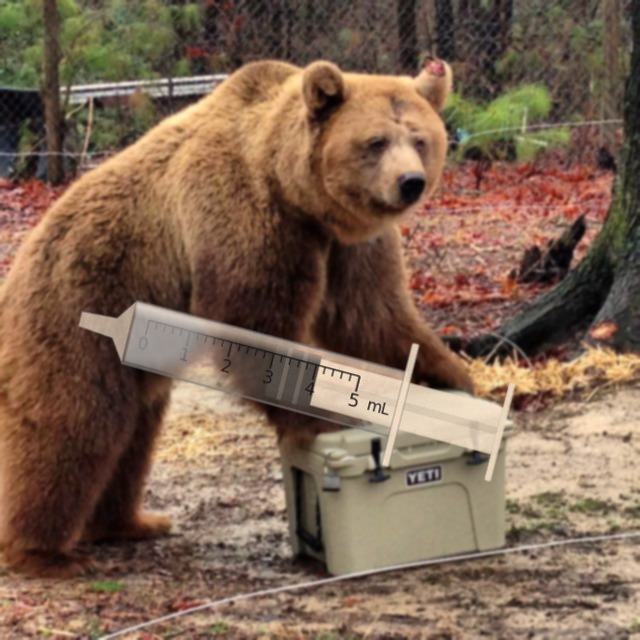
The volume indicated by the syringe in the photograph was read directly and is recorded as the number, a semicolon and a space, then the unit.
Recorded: 3; mL
